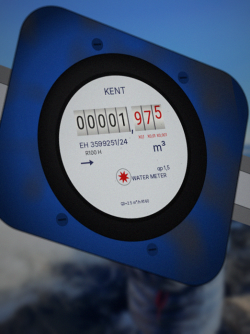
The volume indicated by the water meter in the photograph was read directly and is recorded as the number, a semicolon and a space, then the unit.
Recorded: 1.975; m³
